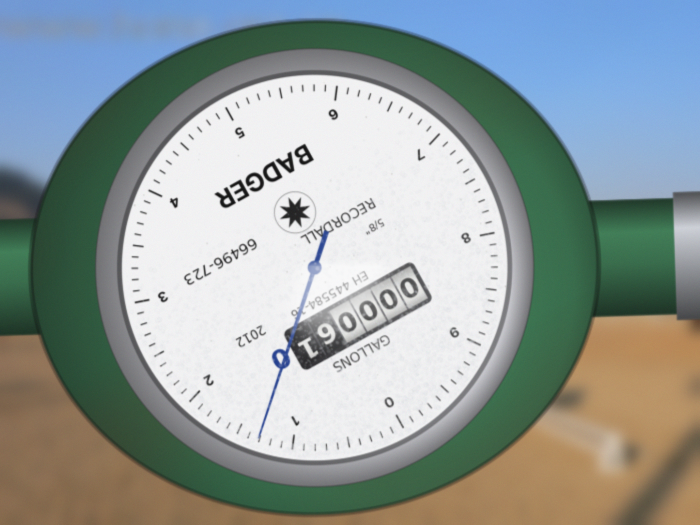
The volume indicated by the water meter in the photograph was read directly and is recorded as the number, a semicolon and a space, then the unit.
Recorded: 611.3; gal
